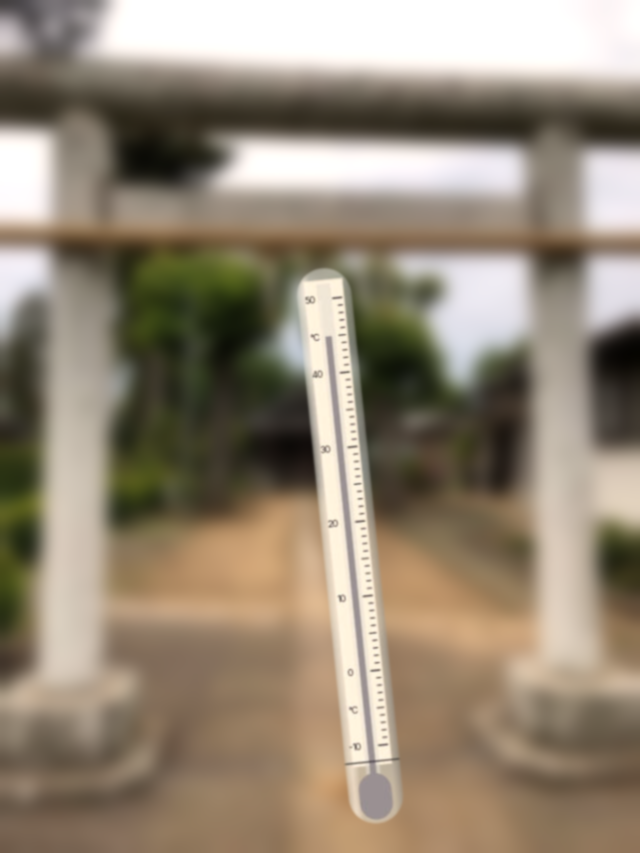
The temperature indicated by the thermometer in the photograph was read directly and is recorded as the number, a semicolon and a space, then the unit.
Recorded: 45; °C
